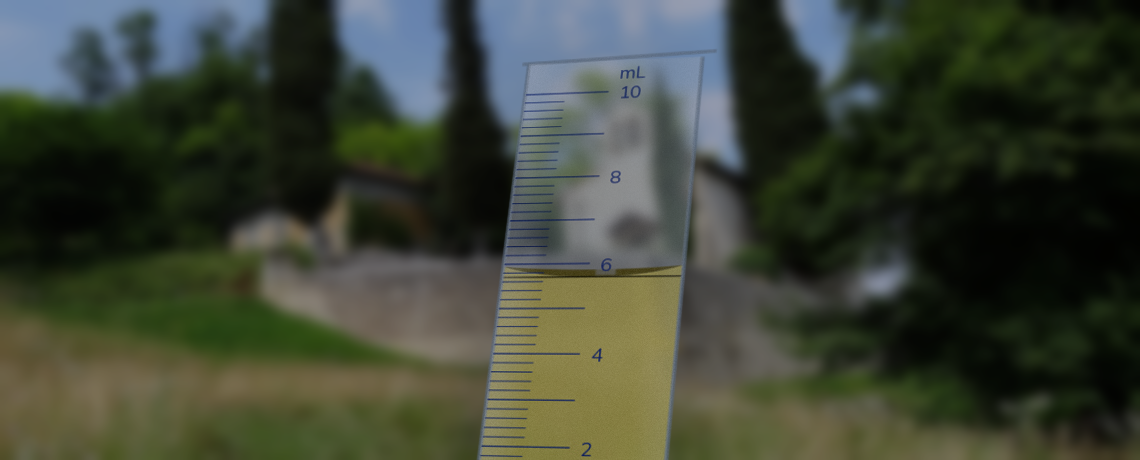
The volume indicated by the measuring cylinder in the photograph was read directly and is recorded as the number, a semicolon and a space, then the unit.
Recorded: 5.7; mL
